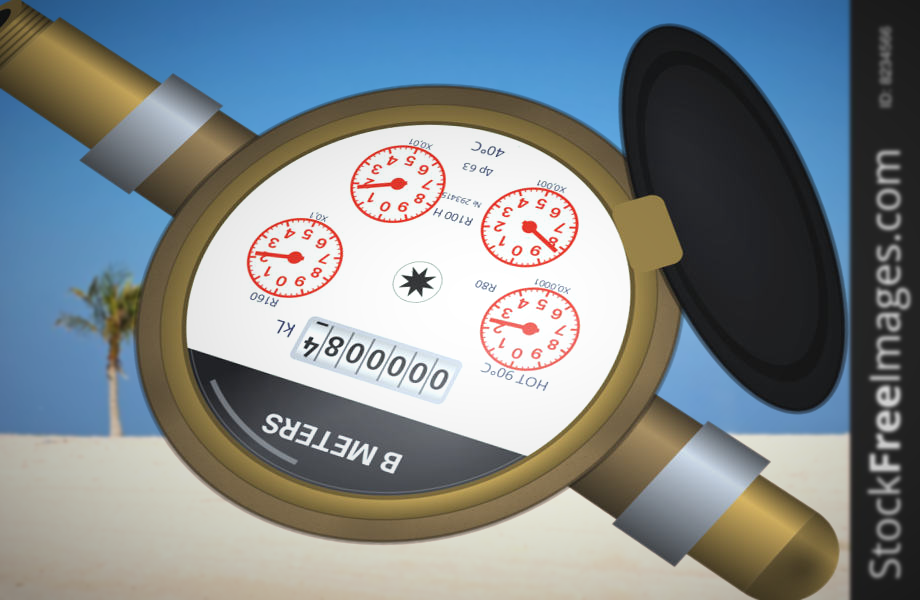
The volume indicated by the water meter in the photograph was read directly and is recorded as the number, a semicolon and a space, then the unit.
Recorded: 84.2182; kL
